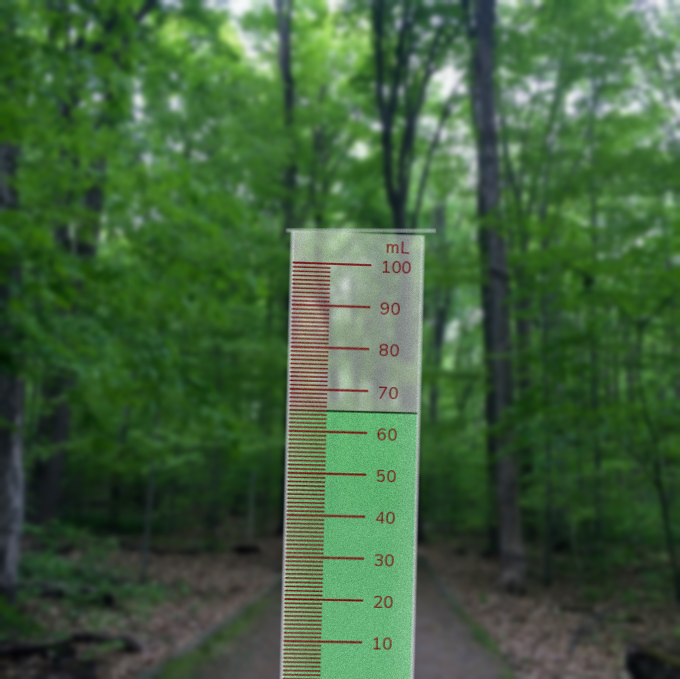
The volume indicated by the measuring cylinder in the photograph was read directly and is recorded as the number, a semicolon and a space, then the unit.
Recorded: 65; mL
